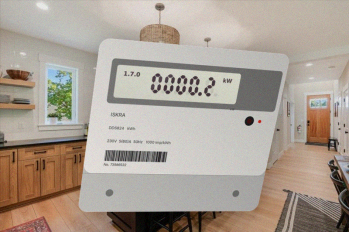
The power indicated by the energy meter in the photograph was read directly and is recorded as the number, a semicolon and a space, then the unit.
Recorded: 0.2; kW
